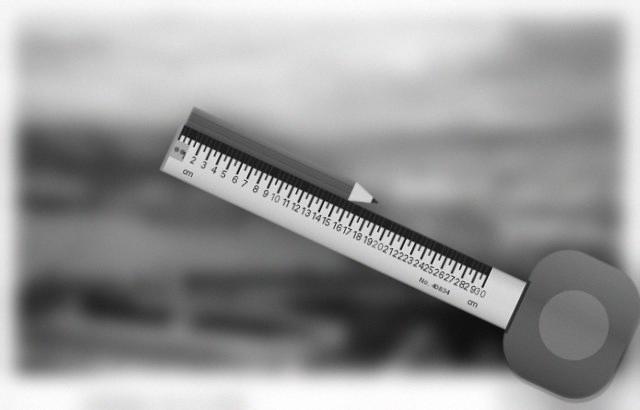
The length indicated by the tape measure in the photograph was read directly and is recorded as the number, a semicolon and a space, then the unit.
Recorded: 18.5; cm
